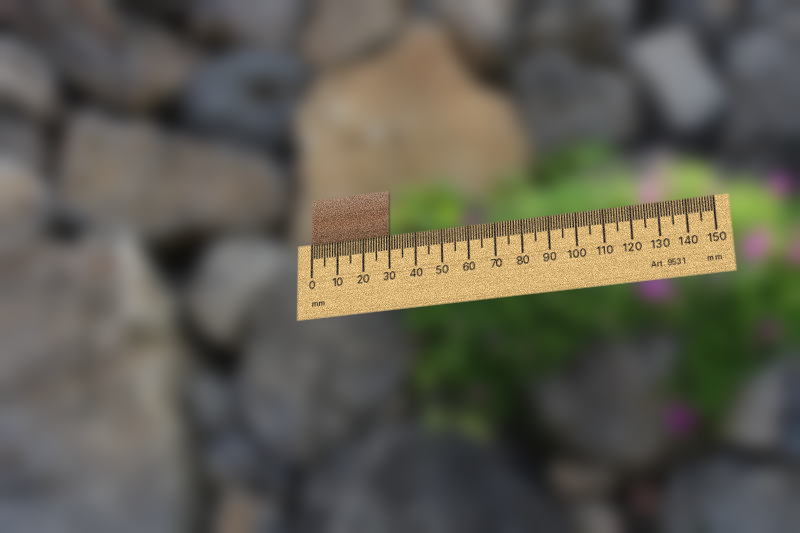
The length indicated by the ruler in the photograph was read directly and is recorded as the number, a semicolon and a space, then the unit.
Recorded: 30; mm
